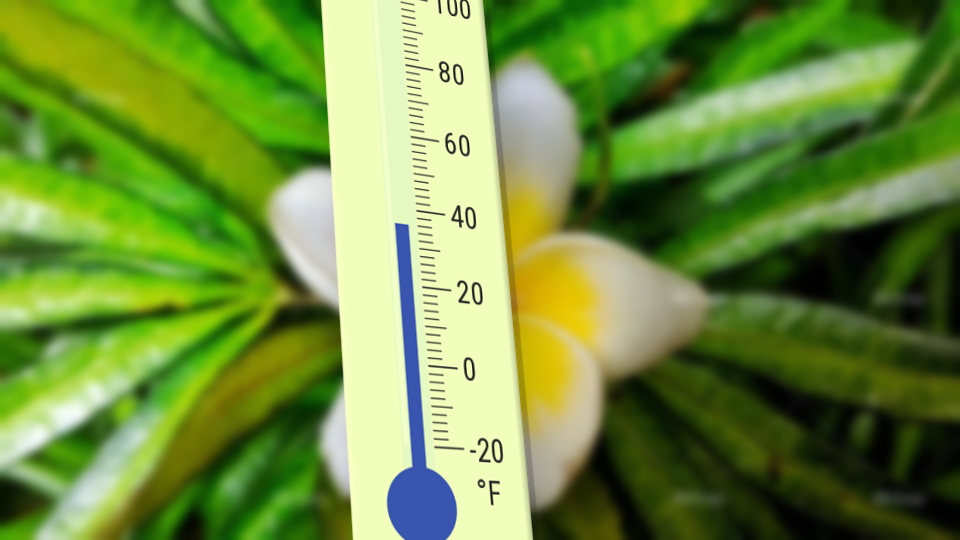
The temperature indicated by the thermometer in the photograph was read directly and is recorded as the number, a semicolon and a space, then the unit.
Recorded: 36; °F
